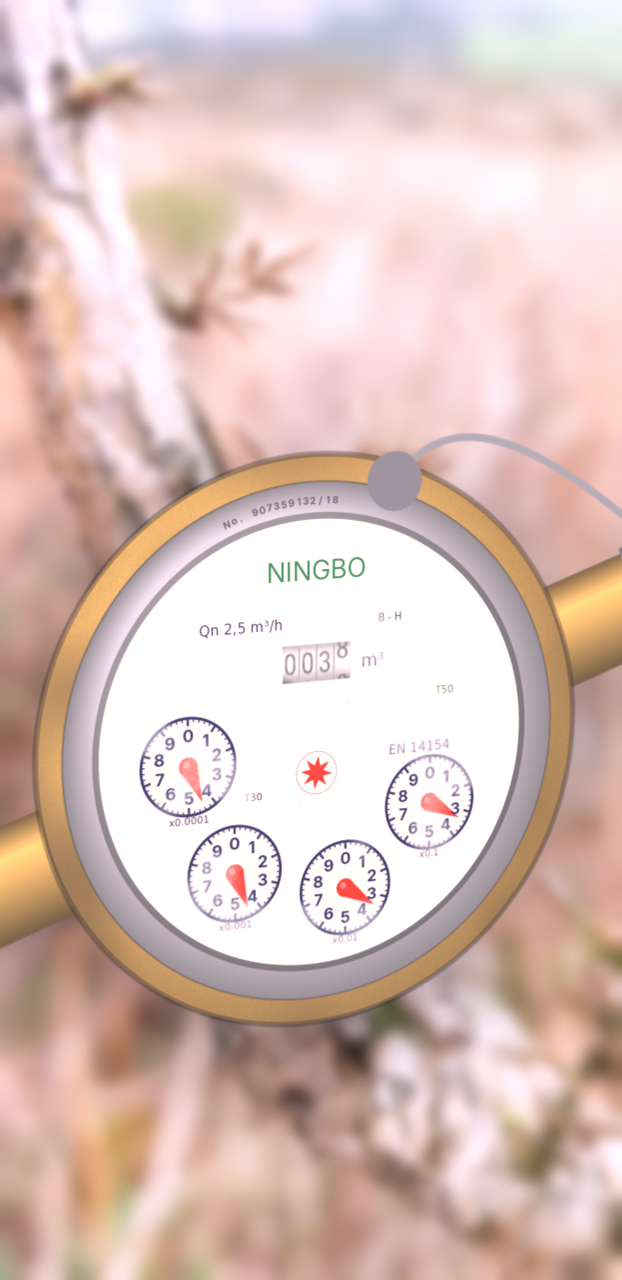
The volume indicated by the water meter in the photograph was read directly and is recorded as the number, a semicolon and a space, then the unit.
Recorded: 38.3344; m³
